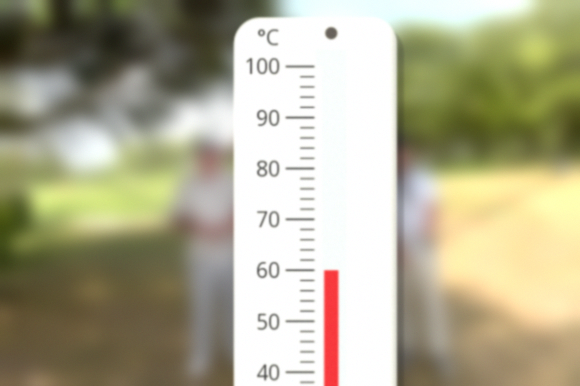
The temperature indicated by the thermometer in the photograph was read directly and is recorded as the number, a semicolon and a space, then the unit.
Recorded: 60; °C
